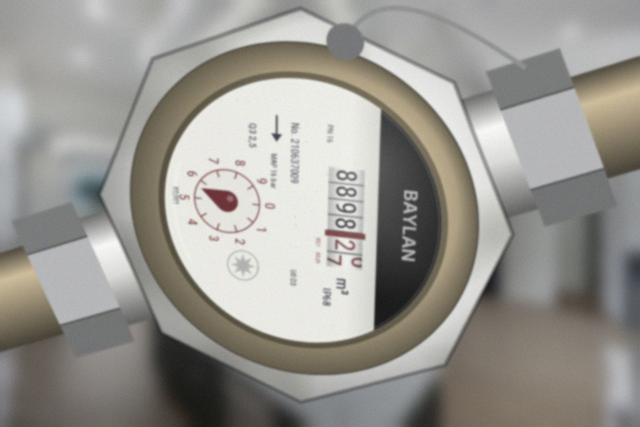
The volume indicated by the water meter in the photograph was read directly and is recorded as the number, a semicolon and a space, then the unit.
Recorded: 8898.265; m³
